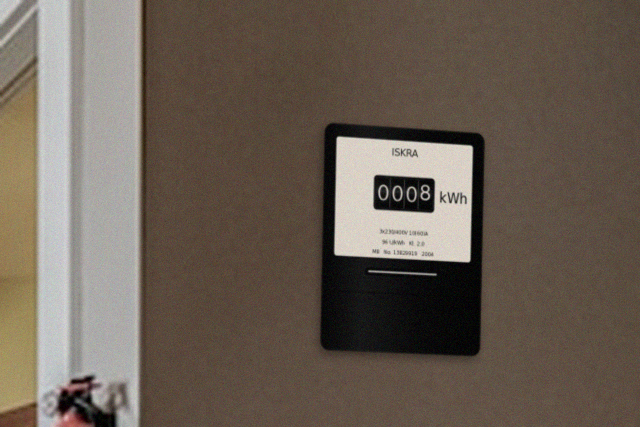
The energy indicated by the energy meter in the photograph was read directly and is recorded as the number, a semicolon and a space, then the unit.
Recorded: 8; kWh
